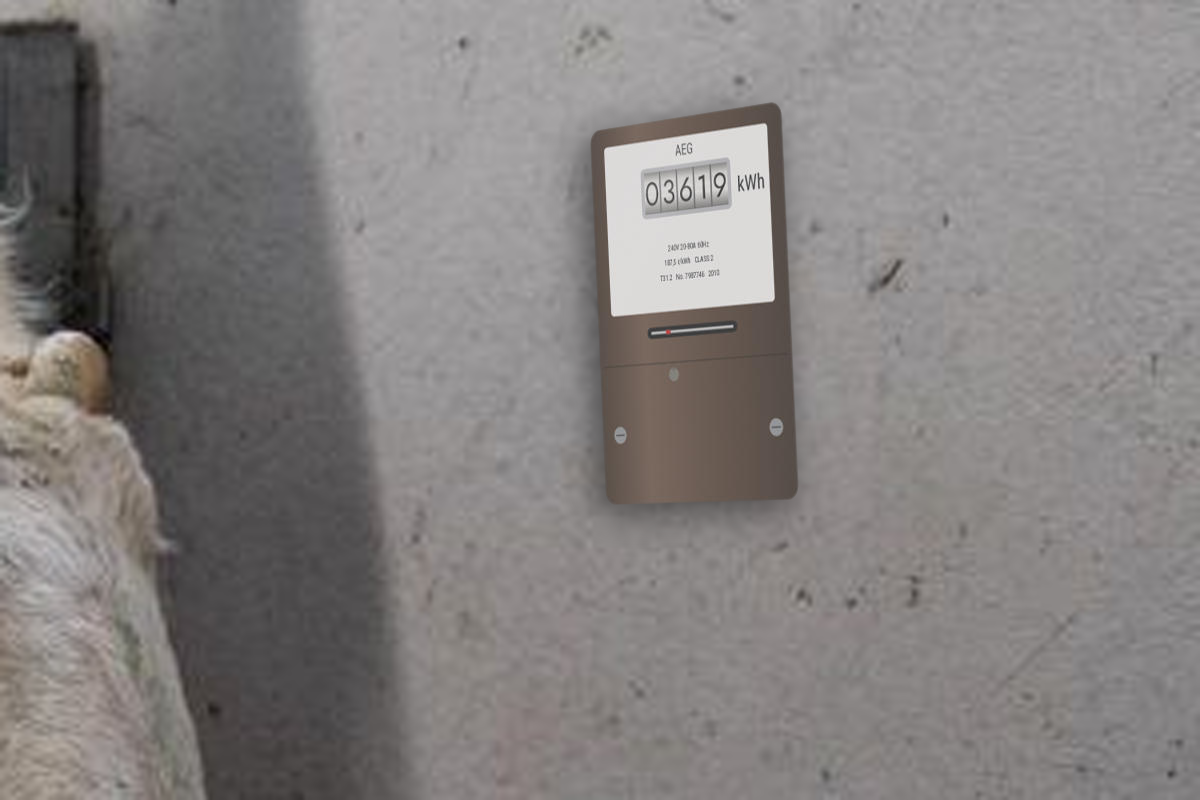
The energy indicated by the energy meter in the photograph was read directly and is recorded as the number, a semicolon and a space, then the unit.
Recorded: 3619; kWh
